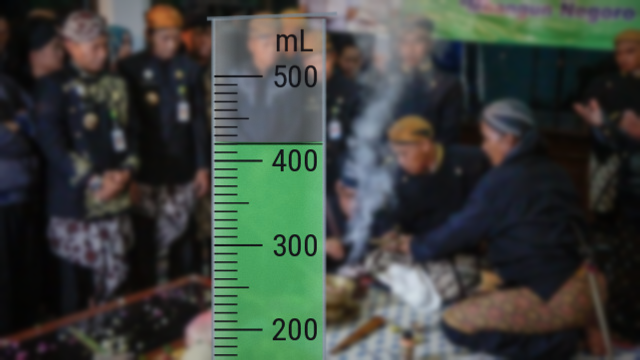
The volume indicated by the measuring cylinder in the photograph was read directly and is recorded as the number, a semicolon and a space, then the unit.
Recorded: 420; mL
